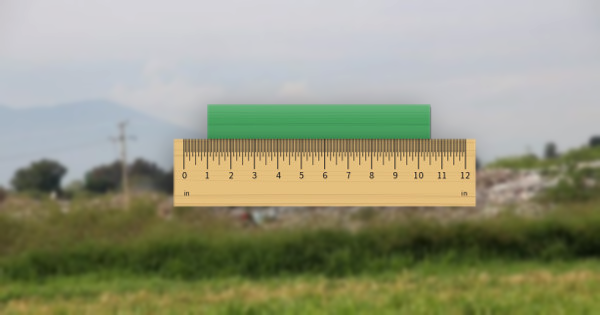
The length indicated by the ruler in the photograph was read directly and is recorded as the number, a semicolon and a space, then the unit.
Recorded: 9.5; in
